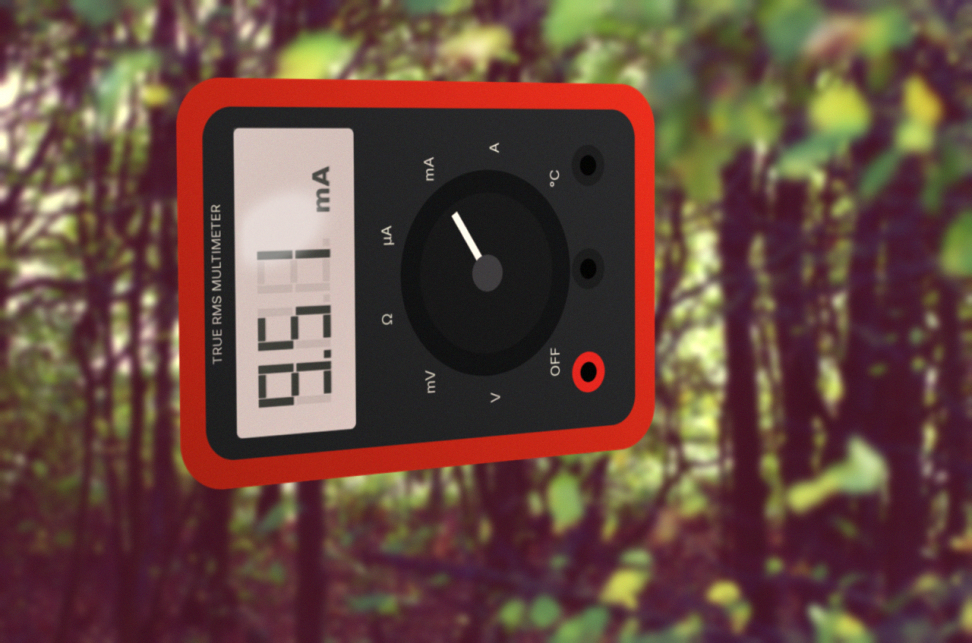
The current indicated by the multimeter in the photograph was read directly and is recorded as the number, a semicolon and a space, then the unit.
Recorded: 9.51; mA
